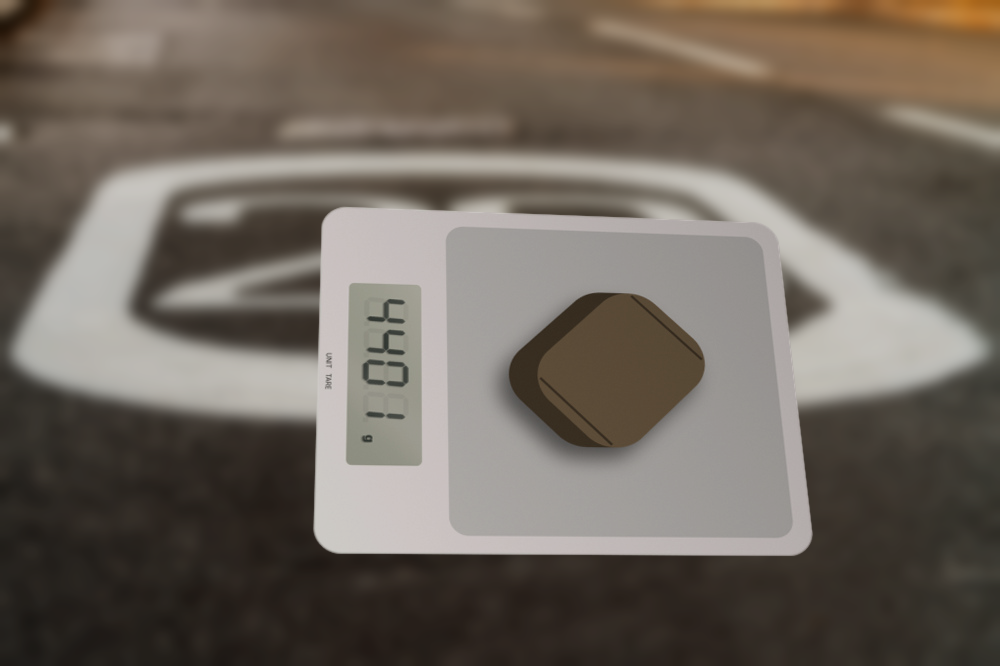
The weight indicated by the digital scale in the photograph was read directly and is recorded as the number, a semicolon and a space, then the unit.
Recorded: 4401; g
